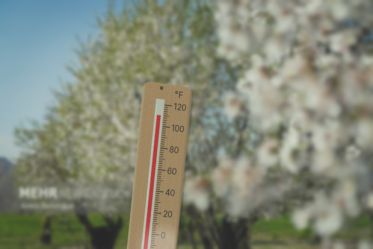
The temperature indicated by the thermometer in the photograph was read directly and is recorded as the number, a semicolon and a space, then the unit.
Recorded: 110; °F
